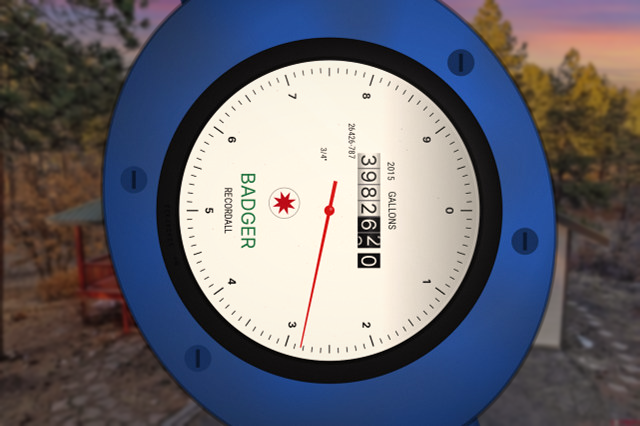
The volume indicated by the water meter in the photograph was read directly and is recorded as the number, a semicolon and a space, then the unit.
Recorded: 3982622.8; gal
